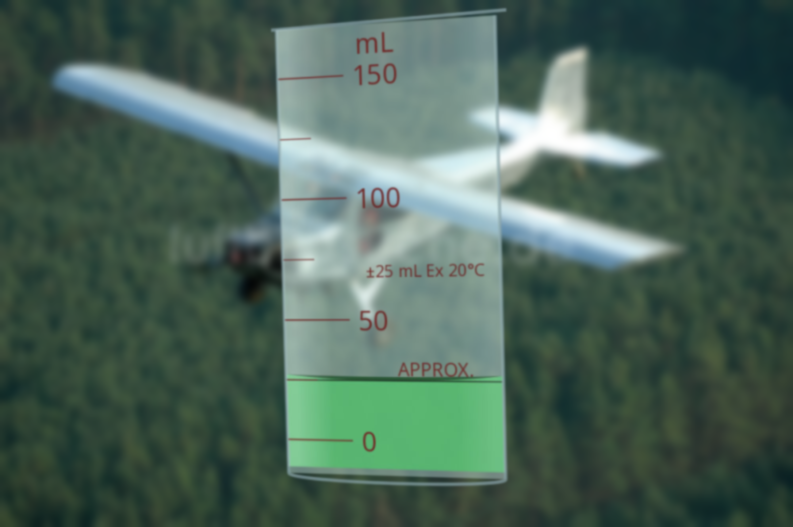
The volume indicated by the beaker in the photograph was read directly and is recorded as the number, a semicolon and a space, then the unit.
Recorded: 25; mL
